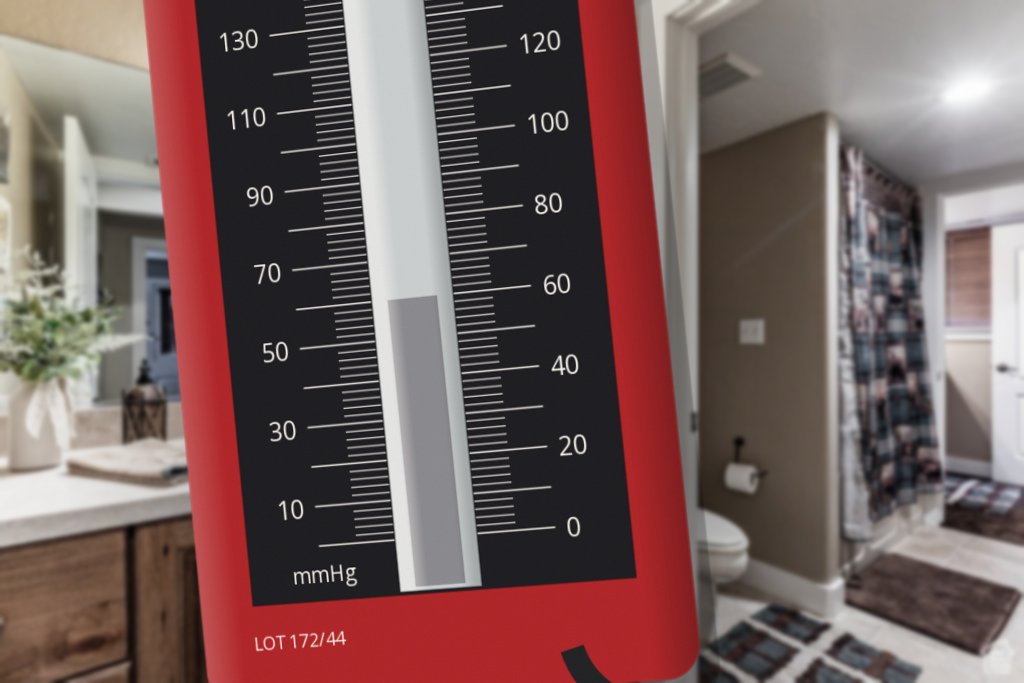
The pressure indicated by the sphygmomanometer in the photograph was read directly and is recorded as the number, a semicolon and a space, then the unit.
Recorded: 60; mmHg
